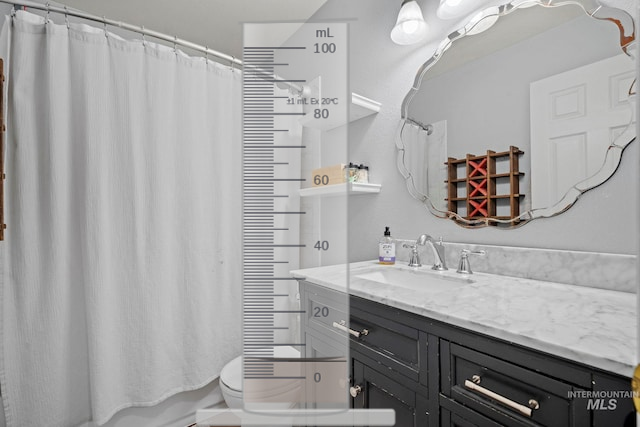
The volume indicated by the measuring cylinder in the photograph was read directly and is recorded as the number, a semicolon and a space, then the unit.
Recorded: 5; mL
